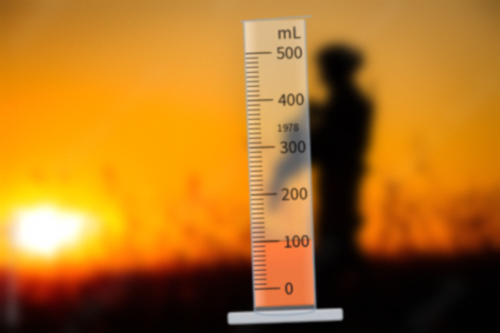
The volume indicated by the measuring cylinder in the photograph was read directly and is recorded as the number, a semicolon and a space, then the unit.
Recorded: 100; mL
